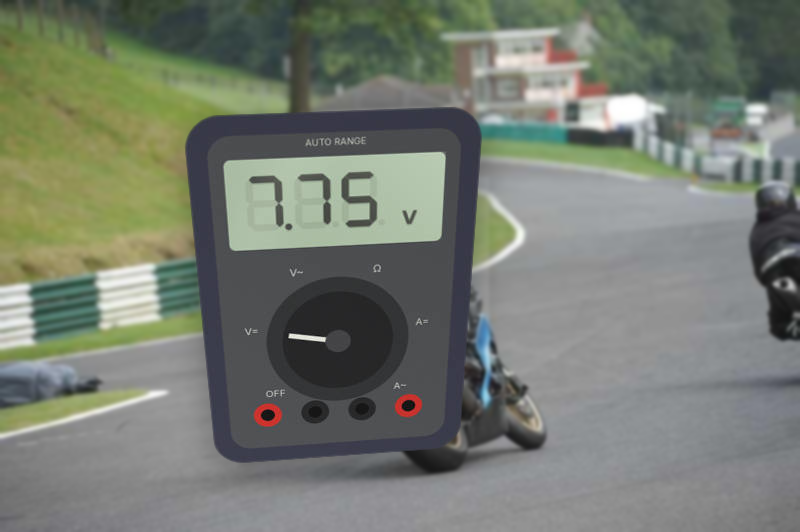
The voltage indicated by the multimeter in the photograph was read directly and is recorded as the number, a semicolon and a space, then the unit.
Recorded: 7.75; V
